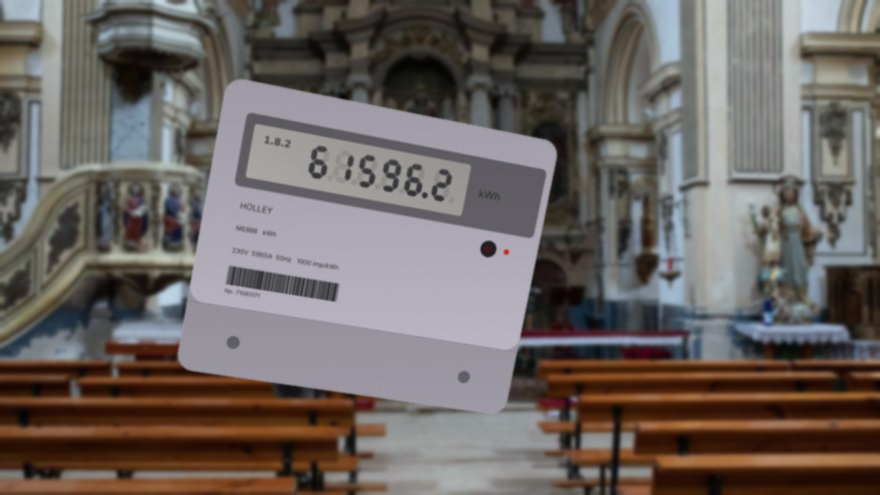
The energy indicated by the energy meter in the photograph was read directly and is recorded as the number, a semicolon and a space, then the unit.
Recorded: 61596.2; kWh
